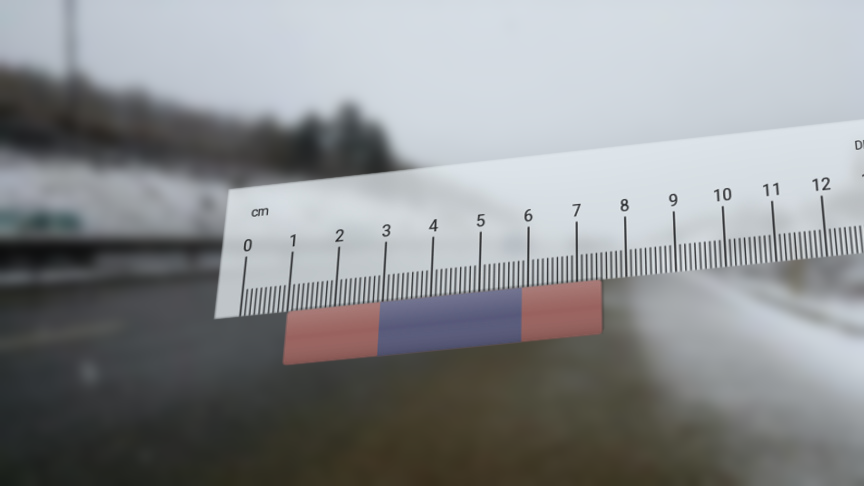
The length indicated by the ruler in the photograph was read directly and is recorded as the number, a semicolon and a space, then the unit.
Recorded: 6.5; cm
